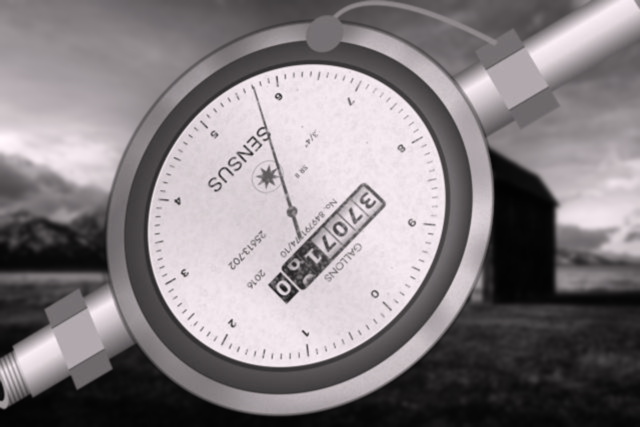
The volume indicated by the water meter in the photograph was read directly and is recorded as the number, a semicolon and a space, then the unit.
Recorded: 3707185.7; gal
